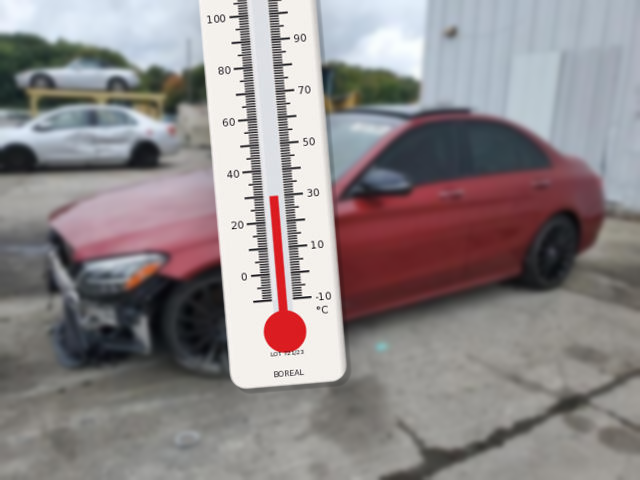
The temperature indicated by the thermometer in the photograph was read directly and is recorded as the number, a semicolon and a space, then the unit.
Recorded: 30; °C
